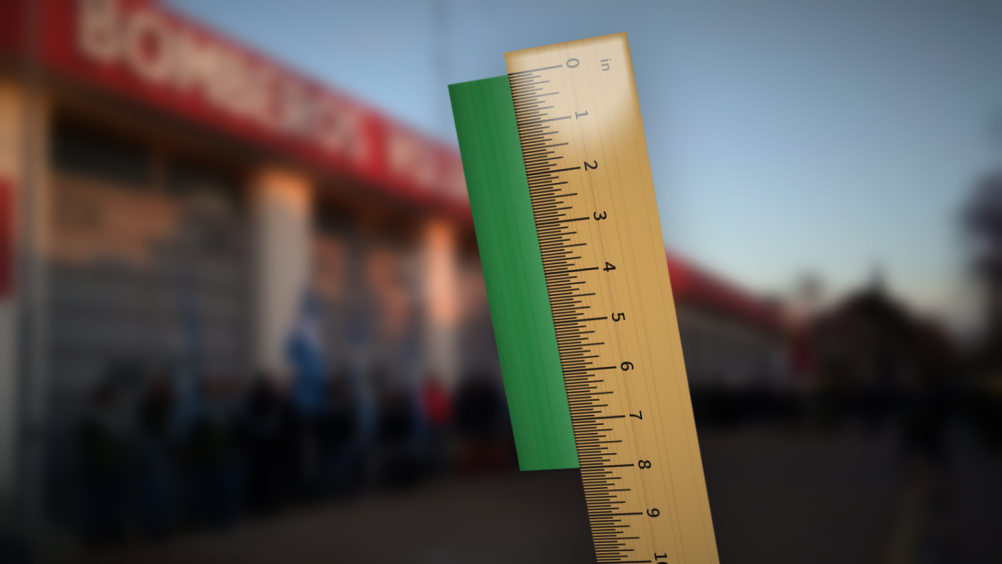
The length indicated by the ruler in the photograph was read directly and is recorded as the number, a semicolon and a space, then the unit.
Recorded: 8; in
